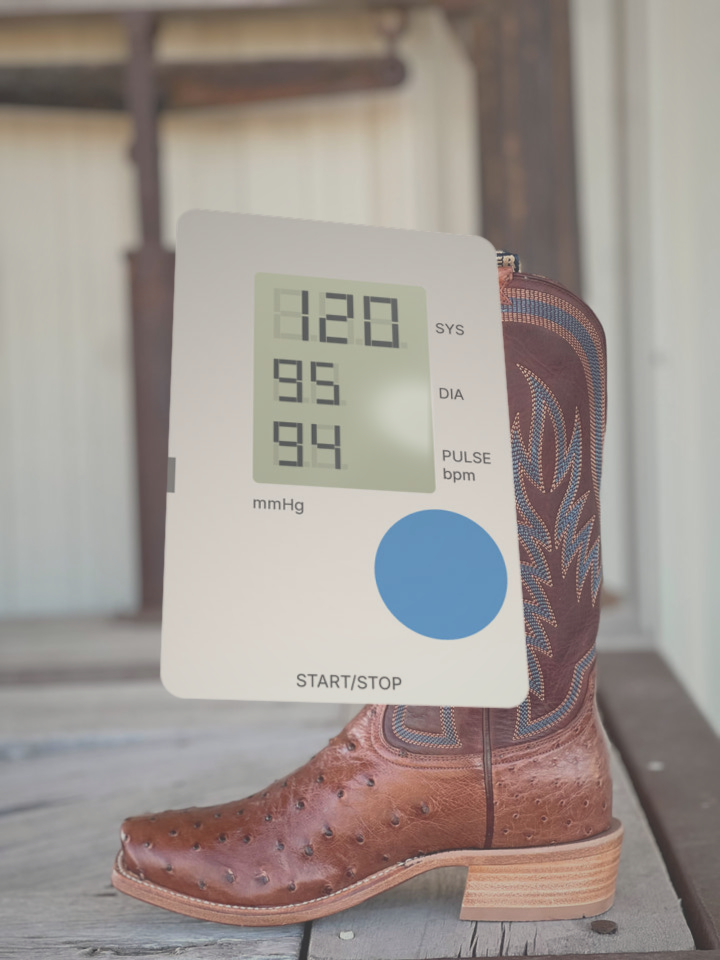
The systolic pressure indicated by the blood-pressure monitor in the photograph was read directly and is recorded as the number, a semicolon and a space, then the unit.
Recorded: 120; mmHg
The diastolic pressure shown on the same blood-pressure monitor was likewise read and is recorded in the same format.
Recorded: 95; mmHg
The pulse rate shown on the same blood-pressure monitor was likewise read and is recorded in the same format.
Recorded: 94; bpm
